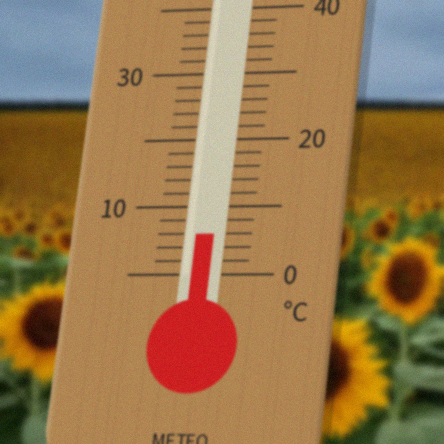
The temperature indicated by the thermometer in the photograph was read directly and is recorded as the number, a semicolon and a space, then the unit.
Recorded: 6; °C
